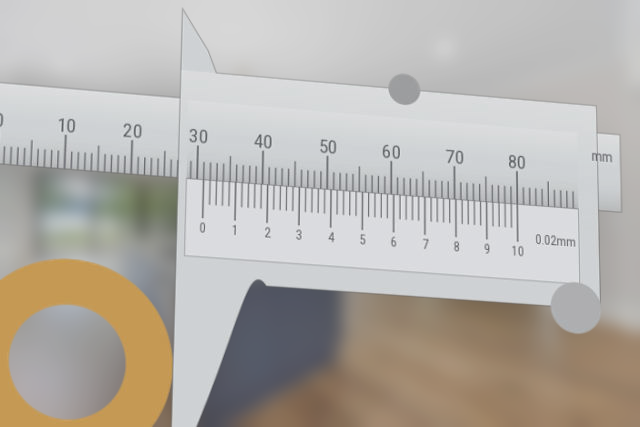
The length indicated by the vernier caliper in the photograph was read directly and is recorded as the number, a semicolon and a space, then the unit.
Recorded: 31.0; mm
